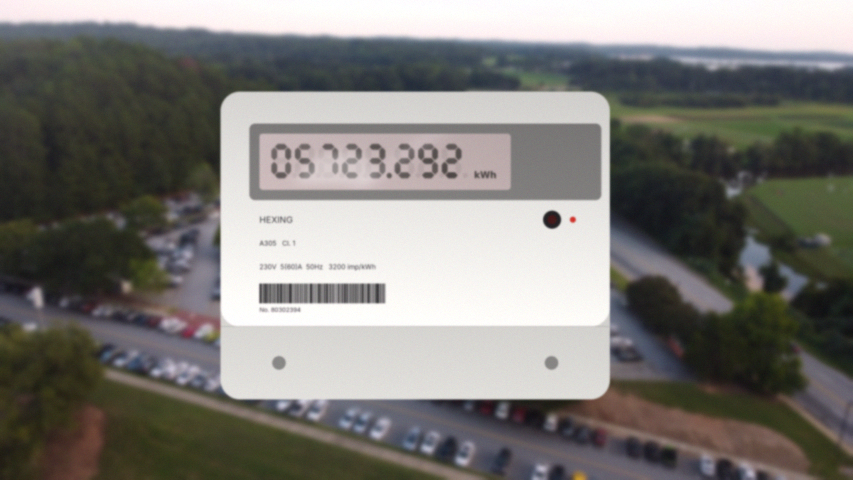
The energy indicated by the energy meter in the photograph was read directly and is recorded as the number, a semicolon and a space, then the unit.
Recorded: 5723.292; kWh
